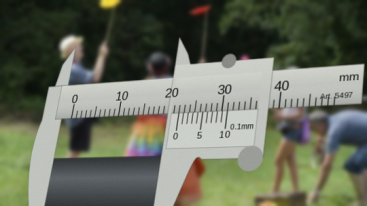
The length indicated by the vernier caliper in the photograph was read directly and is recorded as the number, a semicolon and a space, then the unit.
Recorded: 22.0; mm
